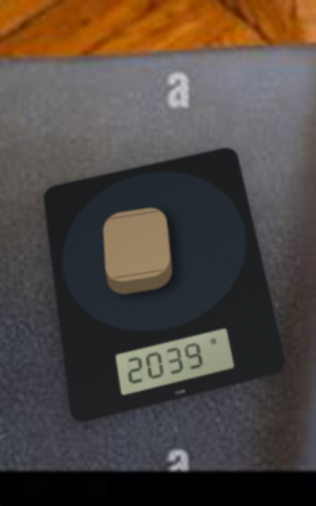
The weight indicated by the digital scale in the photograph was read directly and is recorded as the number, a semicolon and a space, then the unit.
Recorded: 2039; g
